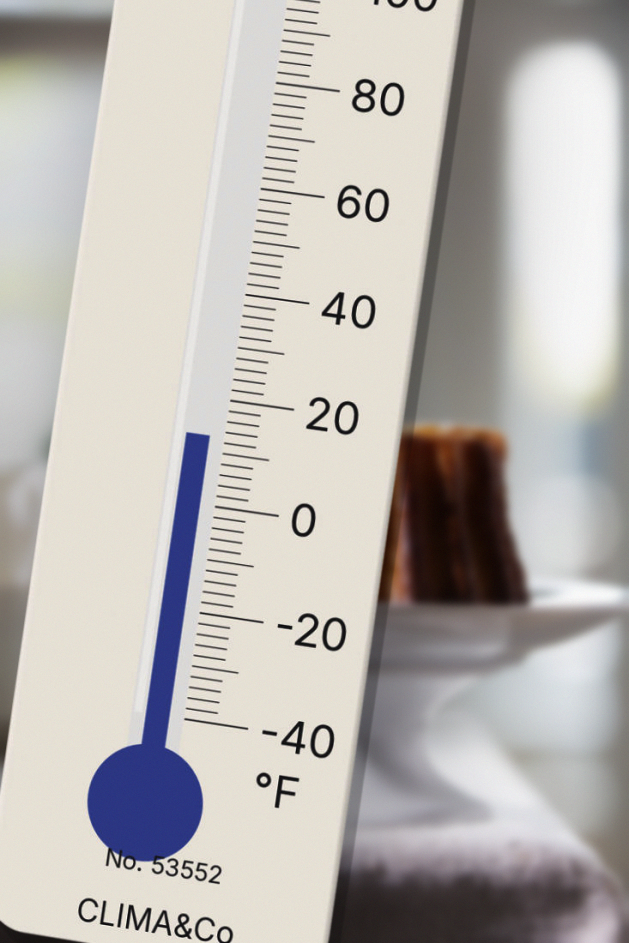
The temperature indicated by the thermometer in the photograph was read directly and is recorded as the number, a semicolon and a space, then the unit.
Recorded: 13; °F
